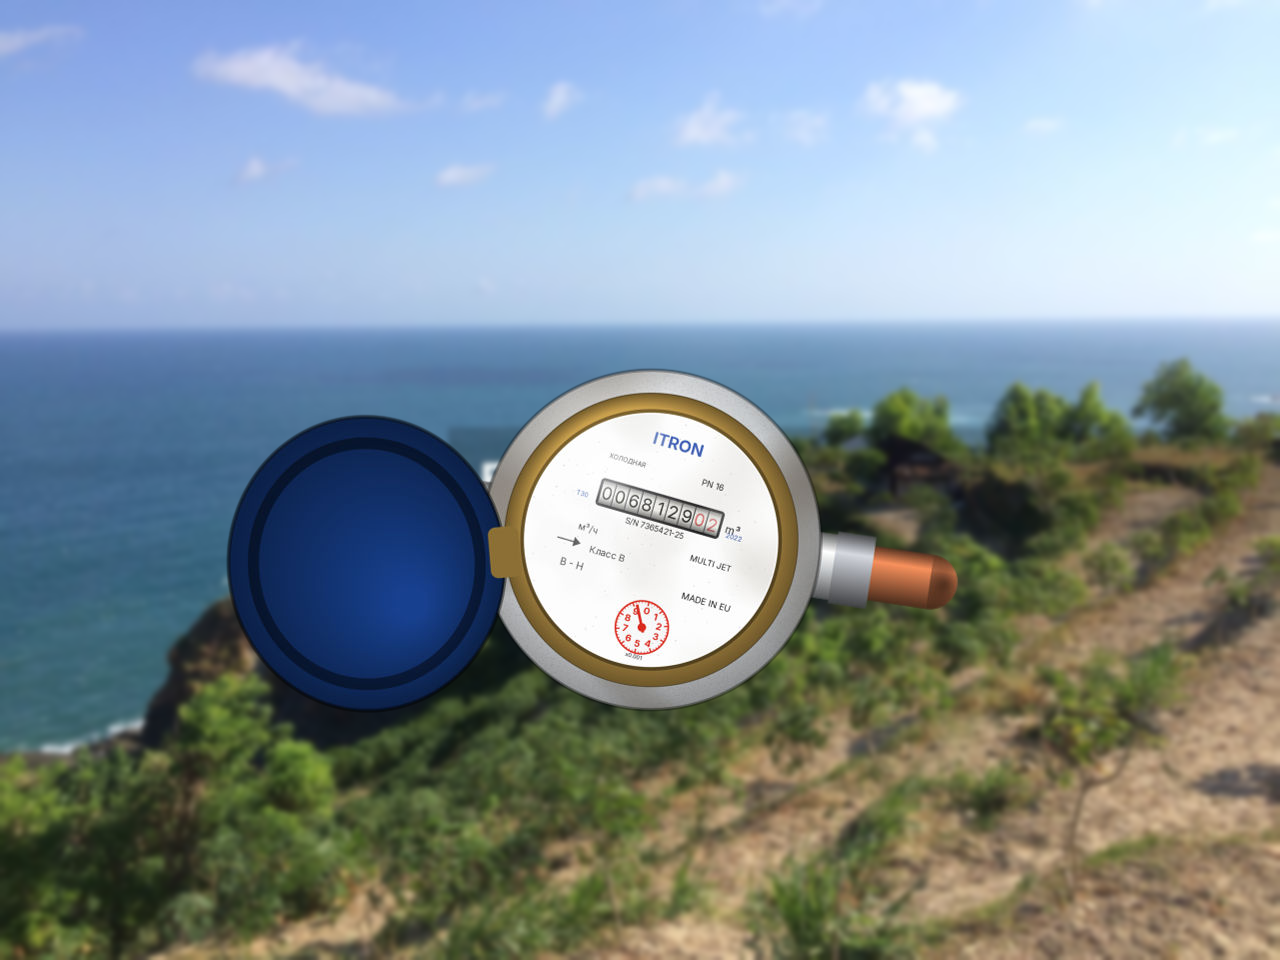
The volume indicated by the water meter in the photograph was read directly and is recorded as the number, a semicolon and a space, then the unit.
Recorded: 68129.019; m³
